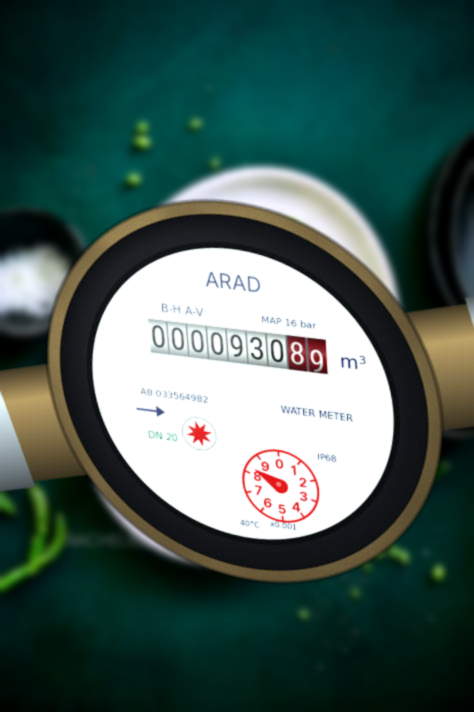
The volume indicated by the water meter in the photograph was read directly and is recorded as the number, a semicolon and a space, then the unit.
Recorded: 930.888; m³
